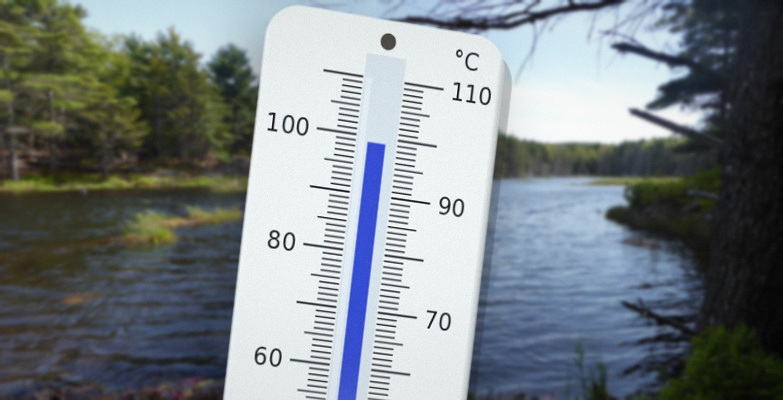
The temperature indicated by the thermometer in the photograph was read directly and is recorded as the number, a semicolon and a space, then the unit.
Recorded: 99; °C
